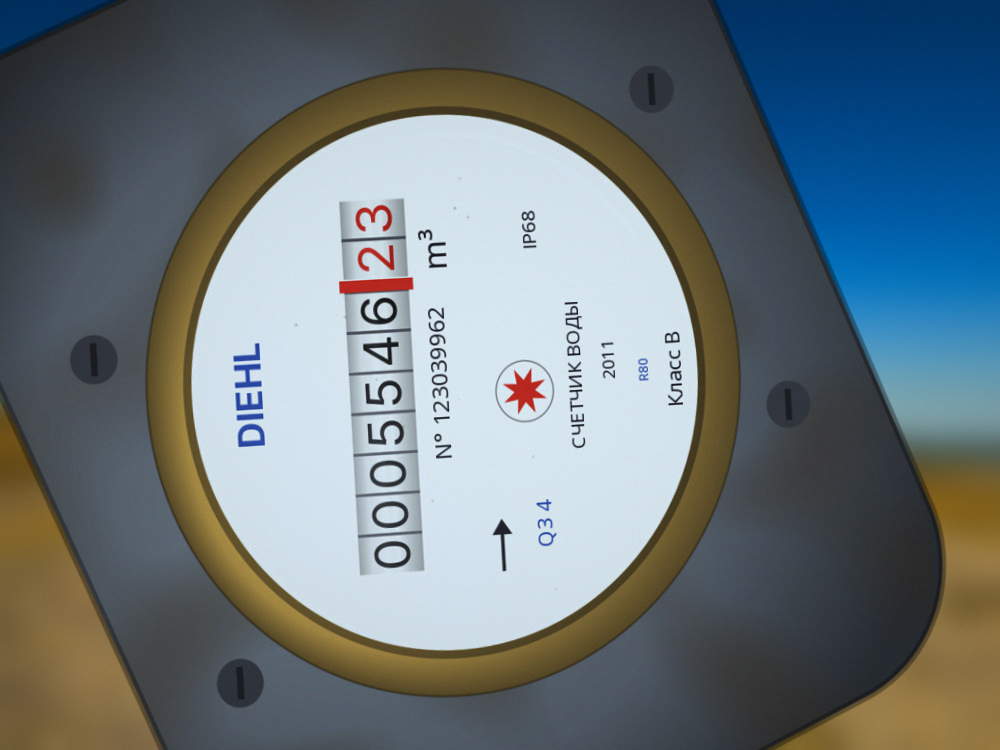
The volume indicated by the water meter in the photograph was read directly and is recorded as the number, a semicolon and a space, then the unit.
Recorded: 5546.23; m³
